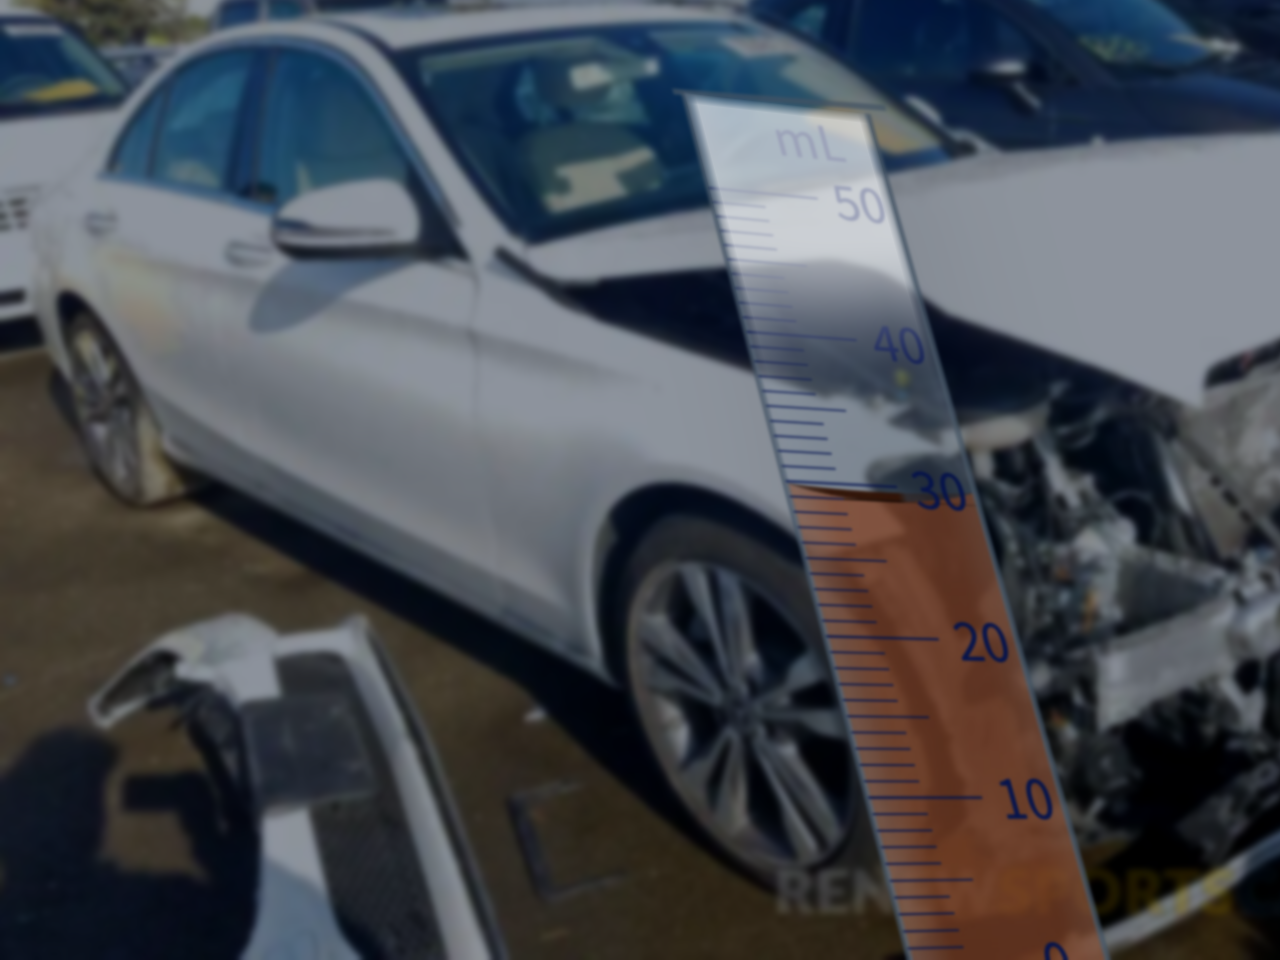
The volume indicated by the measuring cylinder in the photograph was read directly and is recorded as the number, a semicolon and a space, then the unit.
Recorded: 29; mL
